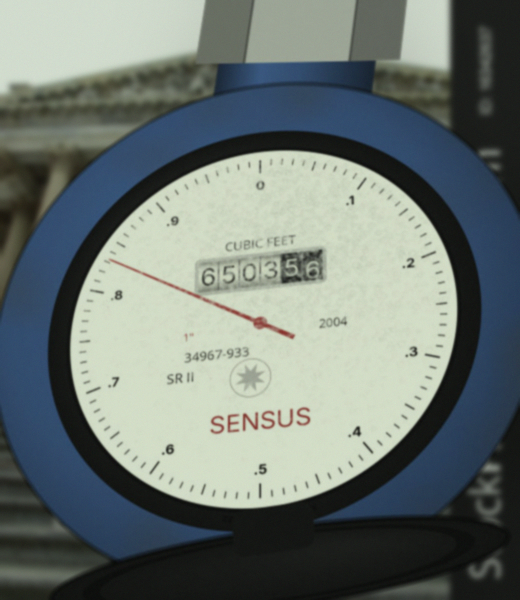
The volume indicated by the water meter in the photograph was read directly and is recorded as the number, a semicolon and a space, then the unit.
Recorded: 650355.83; ft³
